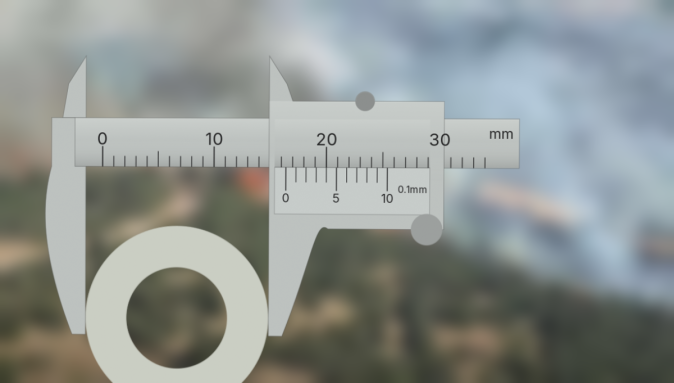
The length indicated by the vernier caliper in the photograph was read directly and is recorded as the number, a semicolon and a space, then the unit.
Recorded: 16.4; mm
